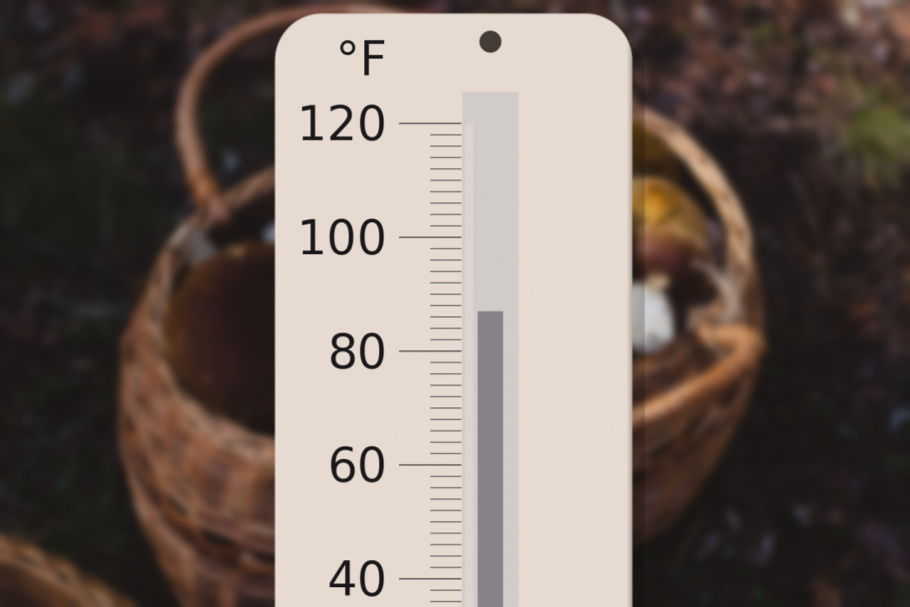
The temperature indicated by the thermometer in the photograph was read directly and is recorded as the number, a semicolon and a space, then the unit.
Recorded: 87; °F
